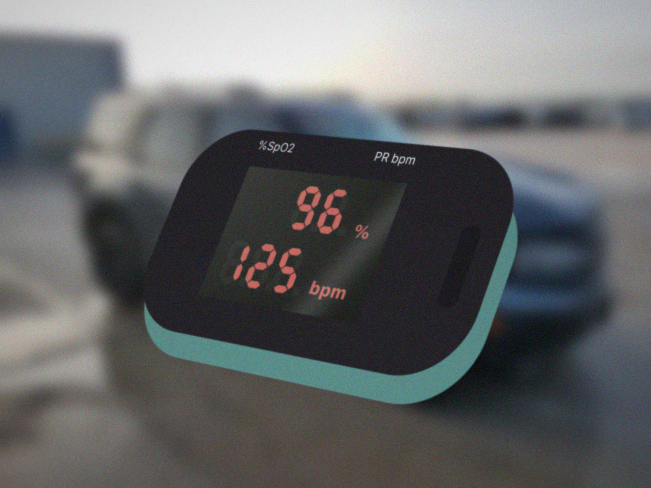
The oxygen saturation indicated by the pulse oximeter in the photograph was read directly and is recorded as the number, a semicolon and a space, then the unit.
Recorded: 96; %
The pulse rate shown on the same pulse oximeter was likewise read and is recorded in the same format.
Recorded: 125; bpm
